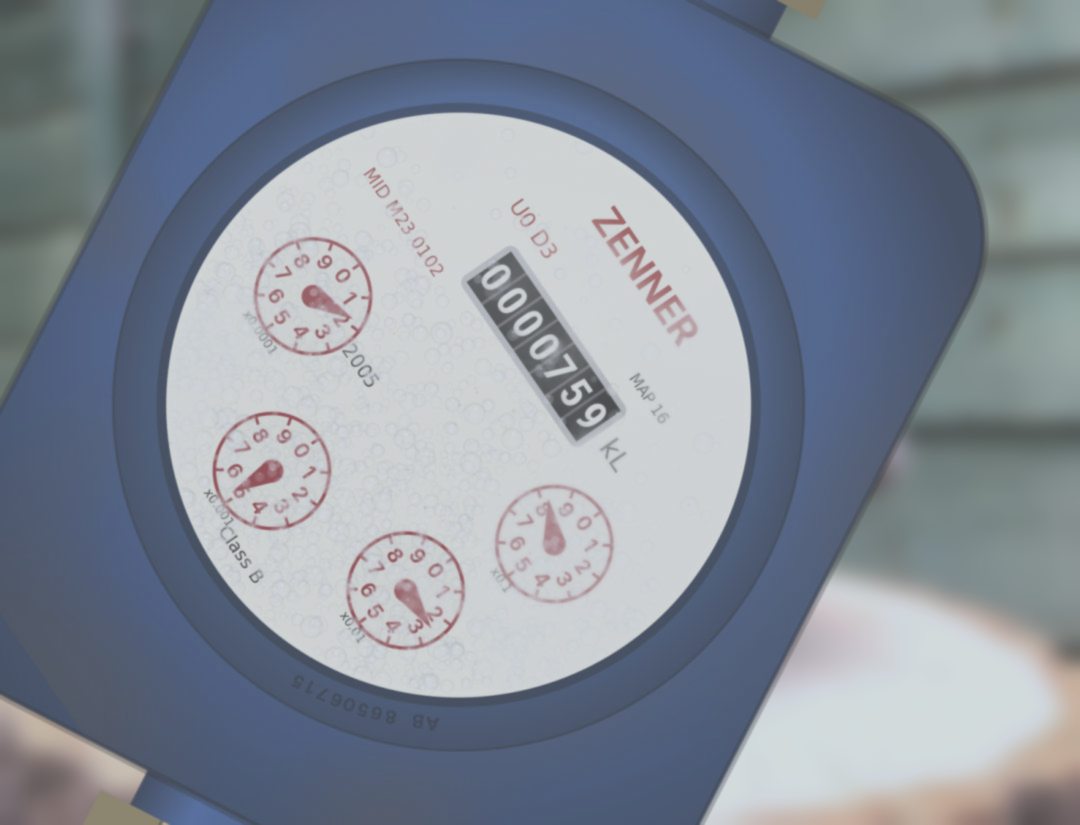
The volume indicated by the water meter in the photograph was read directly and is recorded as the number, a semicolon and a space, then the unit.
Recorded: 759.8251; kL
